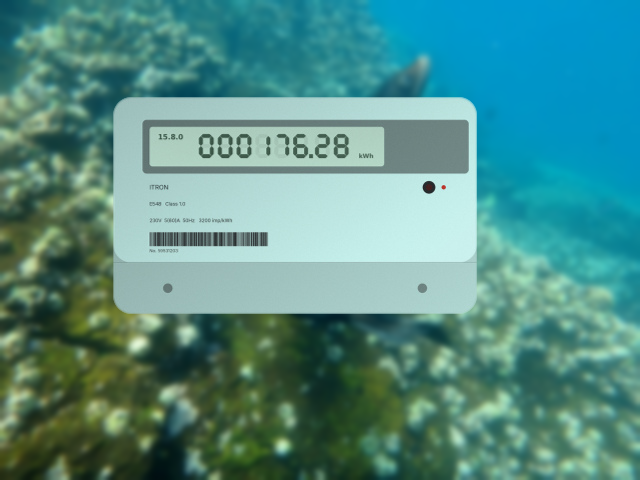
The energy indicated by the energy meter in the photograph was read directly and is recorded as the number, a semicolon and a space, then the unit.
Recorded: 176.28; kWh
